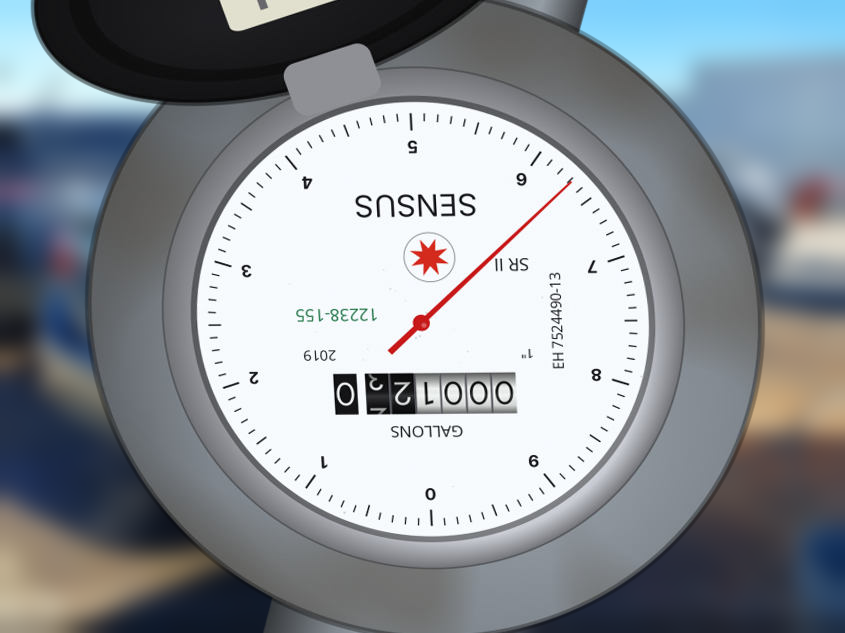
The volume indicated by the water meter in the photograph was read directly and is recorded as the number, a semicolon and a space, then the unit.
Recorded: 1226.3; gal
